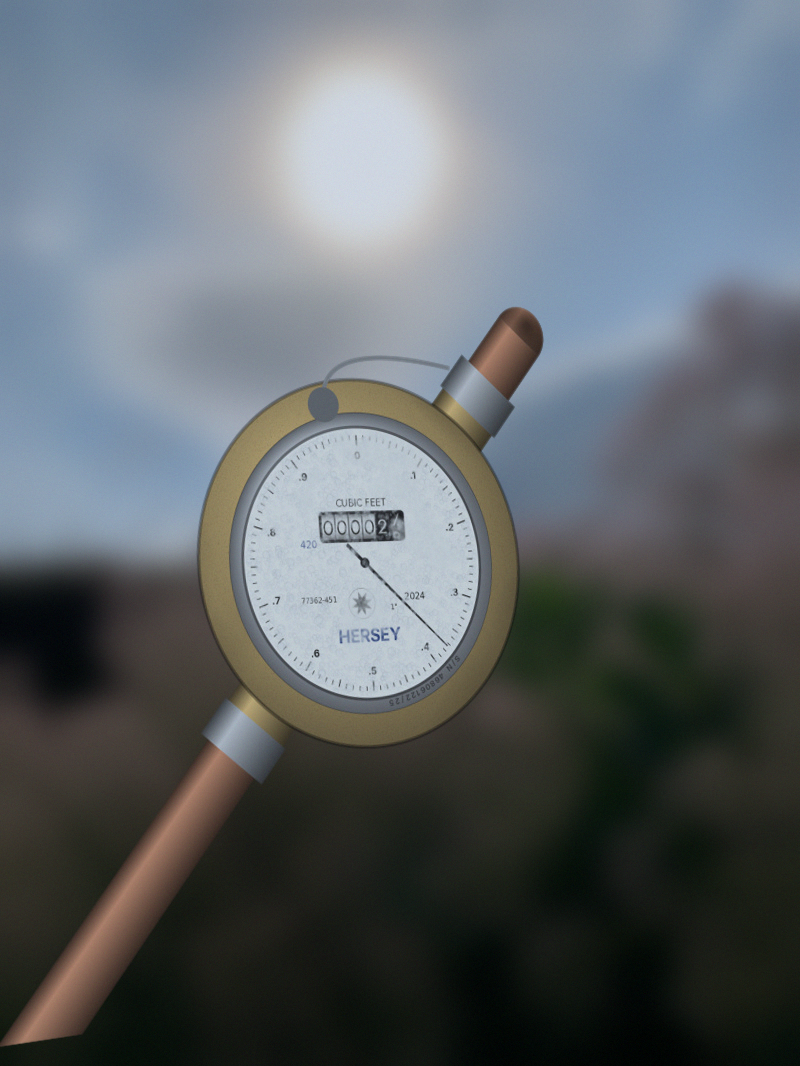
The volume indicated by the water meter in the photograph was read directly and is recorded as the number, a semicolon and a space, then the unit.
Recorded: 27.37; ft³
